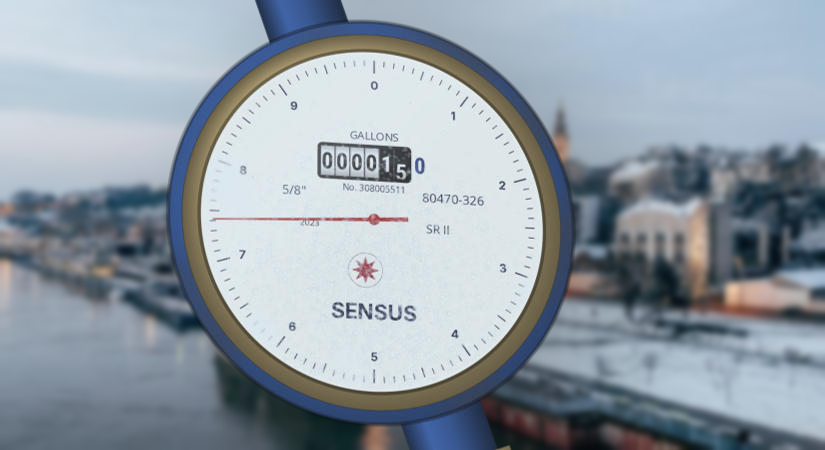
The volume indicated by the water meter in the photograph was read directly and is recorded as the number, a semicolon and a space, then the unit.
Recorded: 147.4; gal
